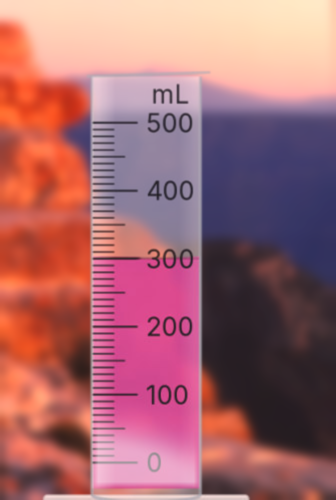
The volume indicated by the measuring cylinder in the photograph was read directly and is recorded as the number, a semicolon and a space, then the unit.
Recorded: 300; mL
